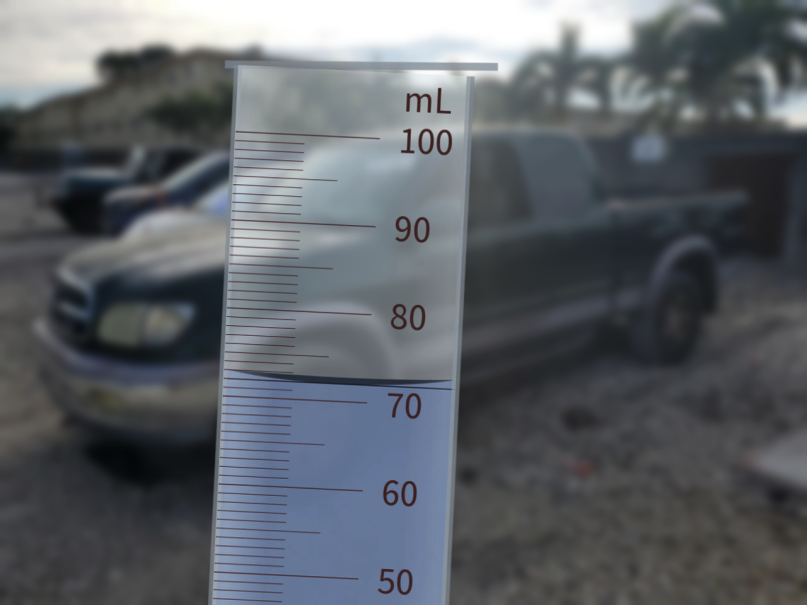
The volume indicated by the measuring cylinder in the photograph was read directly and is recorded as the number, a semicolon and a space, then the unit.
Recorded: 72; mL
